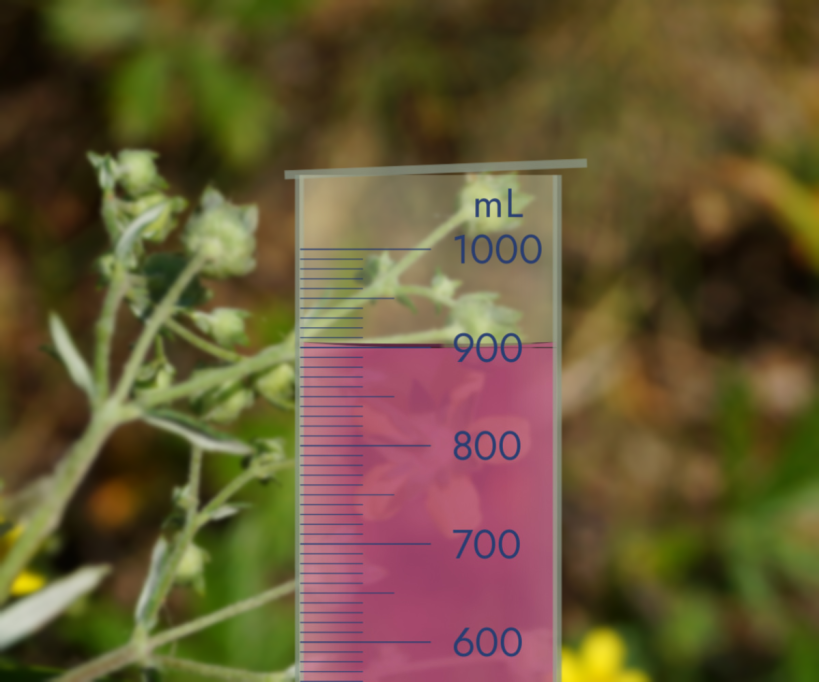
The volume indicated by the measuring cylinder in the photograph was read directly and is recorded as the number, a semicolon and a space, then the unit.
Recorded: 900; mL
